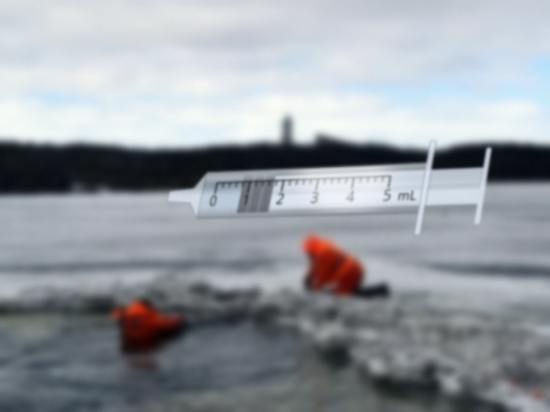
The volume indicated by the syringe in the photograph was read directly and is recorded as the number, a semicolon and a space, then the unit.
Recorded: 0.8; mL
